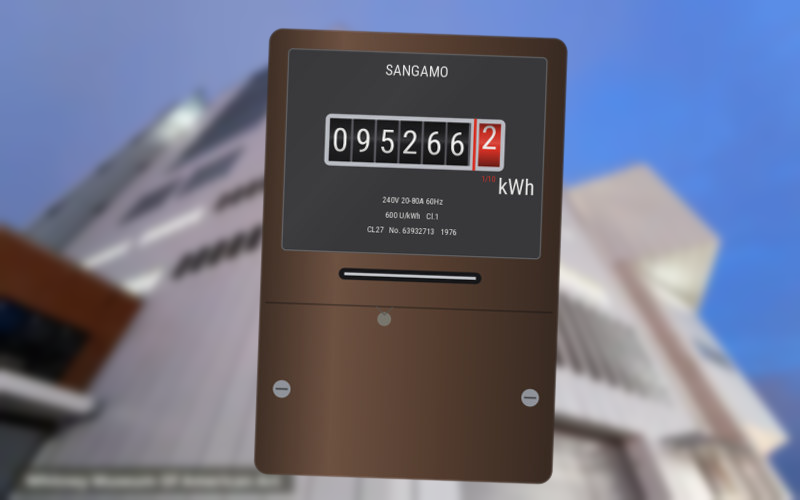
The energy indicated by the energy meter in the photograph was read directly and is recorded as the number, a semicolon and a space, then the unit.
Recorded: 95266.2; kWh
